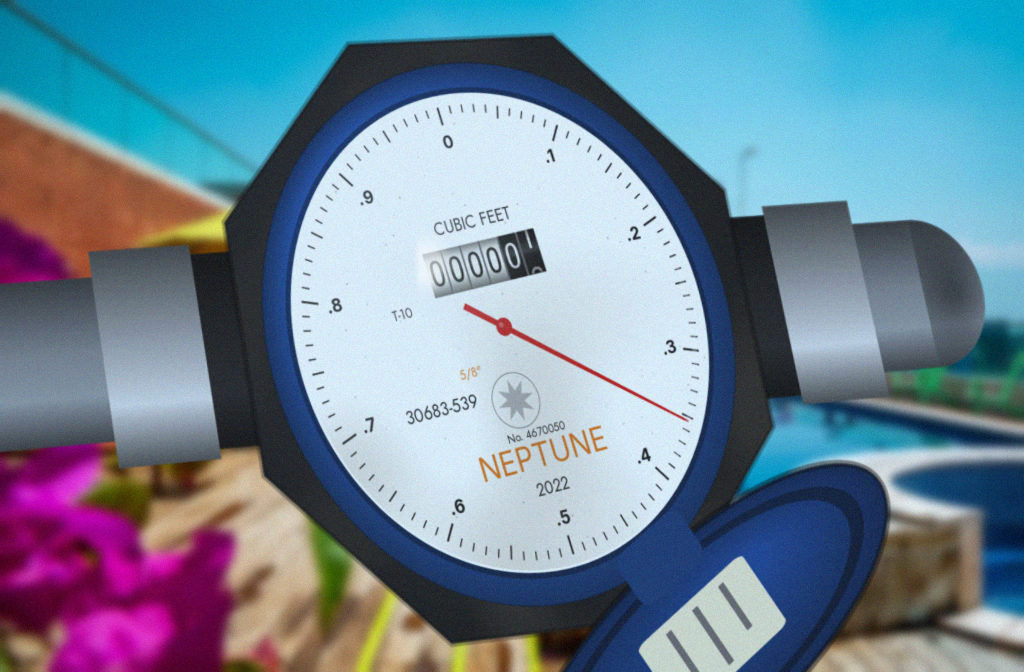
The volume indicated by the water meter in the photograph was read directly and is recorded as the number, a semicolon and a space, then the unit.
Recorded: 1.35; ft³
